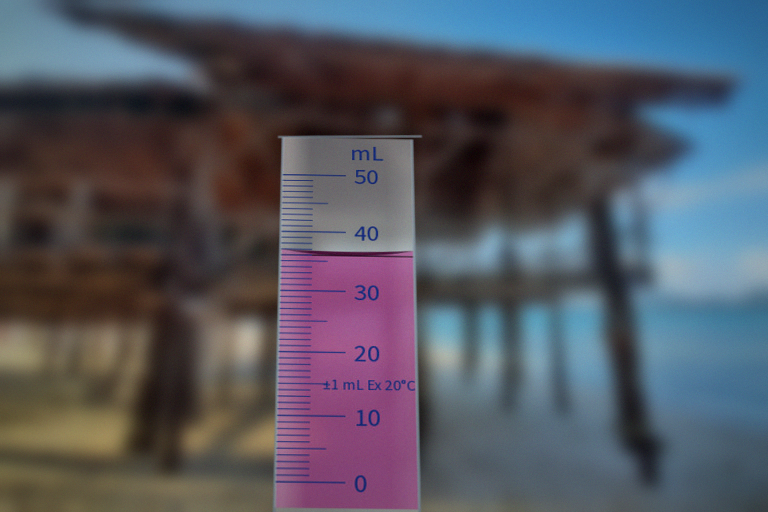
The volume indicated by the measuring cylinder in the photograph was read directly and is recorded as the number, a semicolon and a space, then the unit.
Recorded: 36; mL
